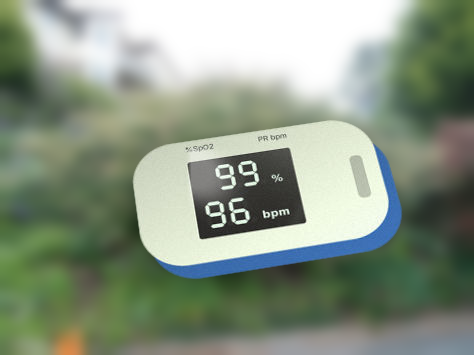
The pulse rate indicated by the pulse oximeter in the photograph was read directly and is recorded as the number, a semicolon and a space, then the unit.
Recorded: 96; bpm
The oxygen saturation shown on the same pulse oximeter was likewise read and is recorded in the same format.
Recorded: 99; %
